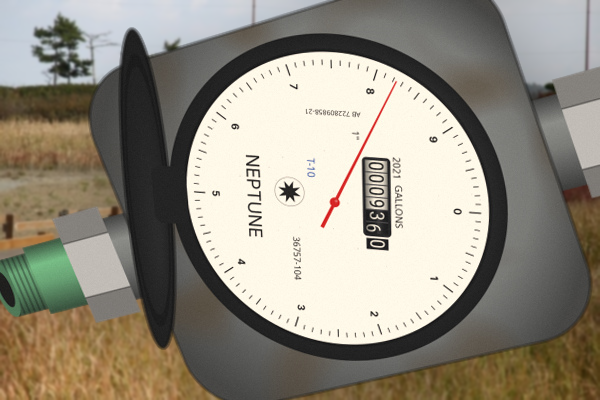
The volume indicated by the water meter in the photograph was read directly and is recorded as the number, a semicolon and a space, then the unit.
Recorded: 9358.2; gal
